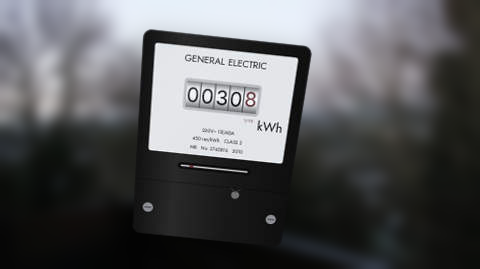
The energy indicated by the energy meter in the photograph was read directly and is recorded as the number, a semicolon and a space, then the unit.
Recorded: 30.8; kWh
